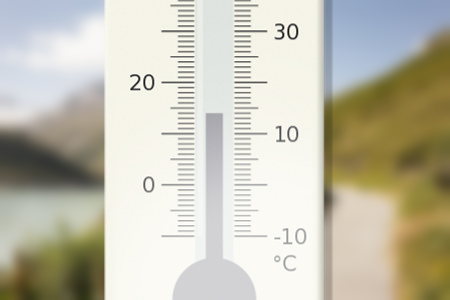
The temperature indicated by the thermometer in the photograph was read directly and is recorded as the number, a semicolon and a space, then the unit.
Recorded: 14; °C
